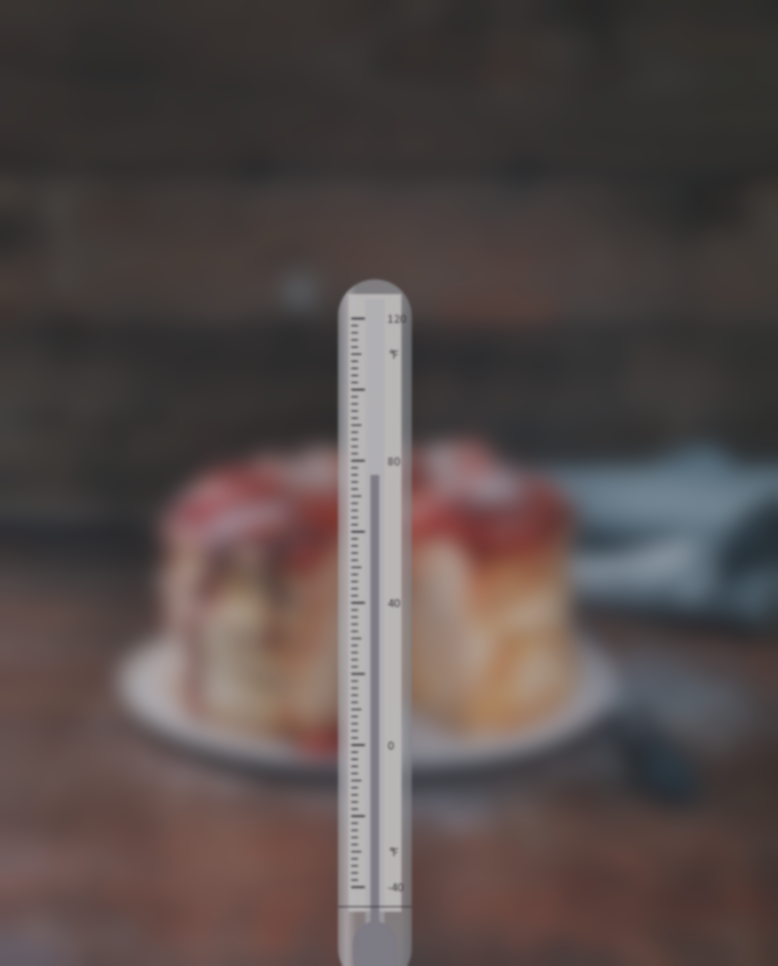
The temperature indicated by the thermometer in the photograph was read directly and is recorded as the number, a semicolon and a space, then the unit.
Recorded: 76; °F
